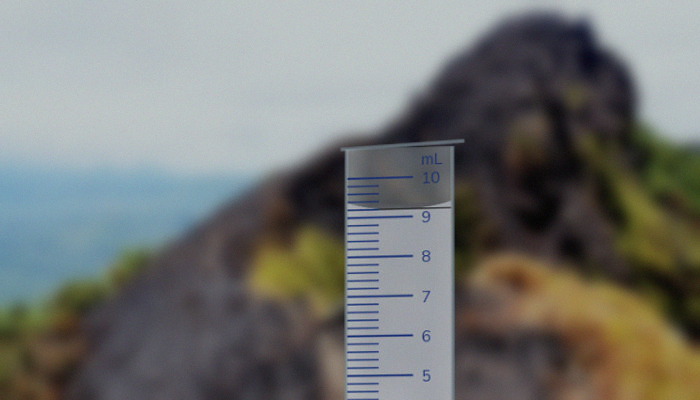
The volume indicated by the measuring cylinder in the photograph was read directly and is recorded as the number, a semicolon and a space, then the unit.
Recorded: 9.2; mL
